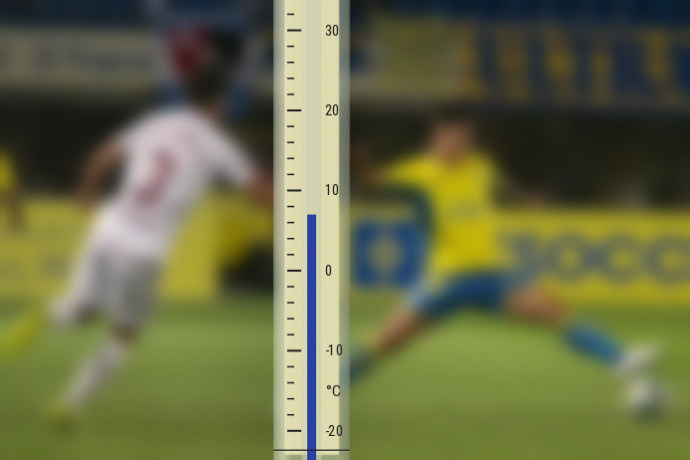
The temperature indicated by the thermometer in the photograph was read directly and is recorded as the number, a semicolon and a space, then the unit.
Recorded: 7; °C
